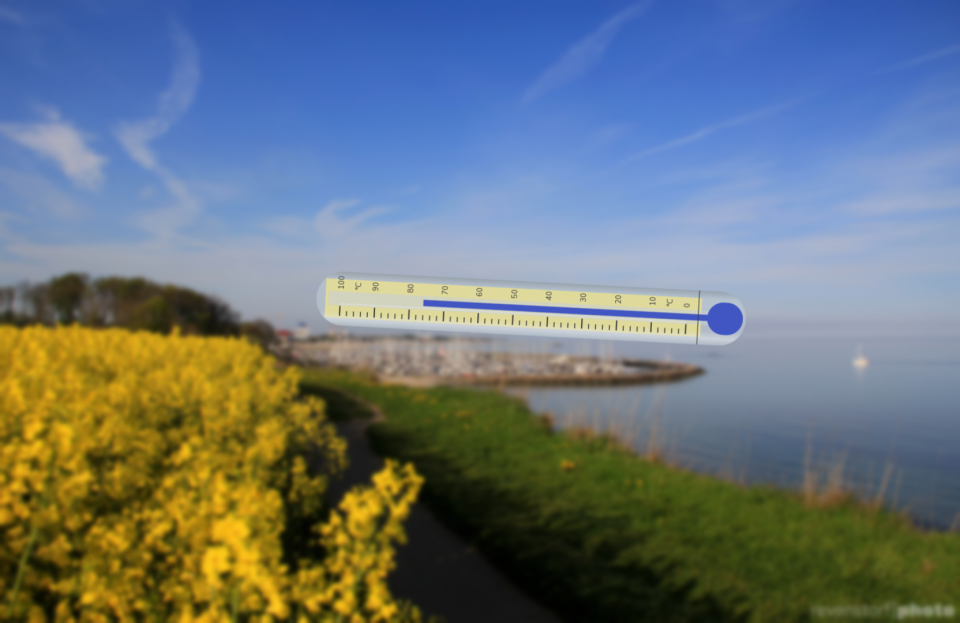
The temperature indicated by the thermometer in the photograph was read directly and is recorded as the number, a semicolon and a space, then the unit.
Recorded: 76; °C
